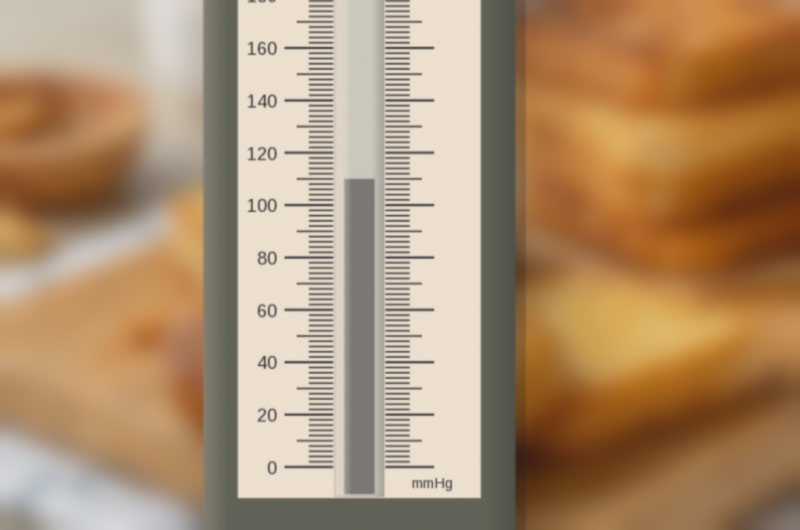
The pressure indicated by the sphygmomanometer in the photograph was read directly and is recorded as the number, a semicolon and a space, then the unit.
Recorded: 110; mmHg
